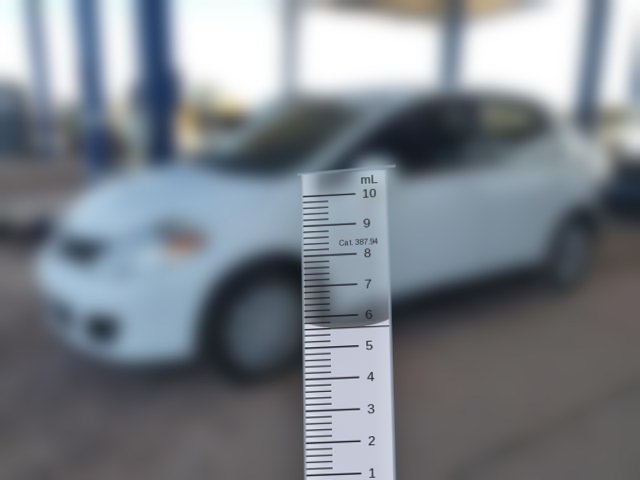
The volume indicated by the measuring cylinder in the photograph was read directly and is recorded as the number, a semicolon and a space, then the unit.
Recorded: 5.6; mL
